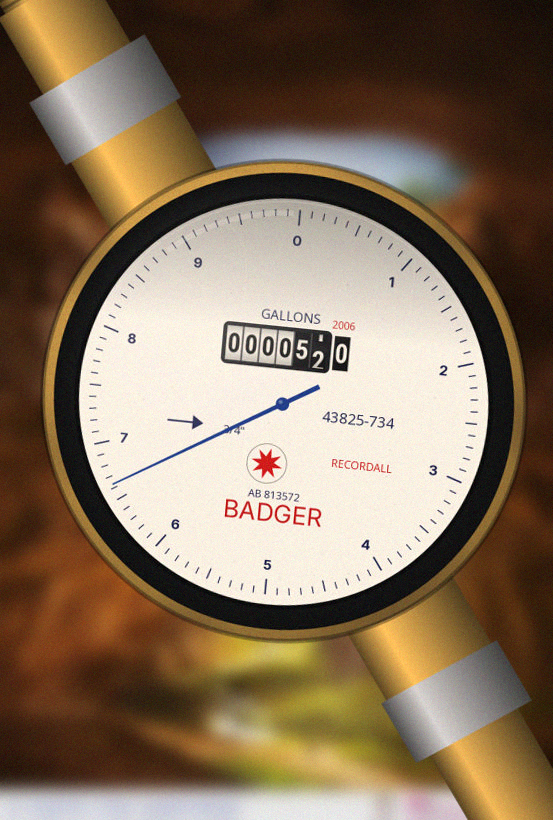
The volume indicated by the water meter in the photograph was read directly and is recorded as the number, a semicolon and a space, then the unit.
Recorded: 516.6; gal
